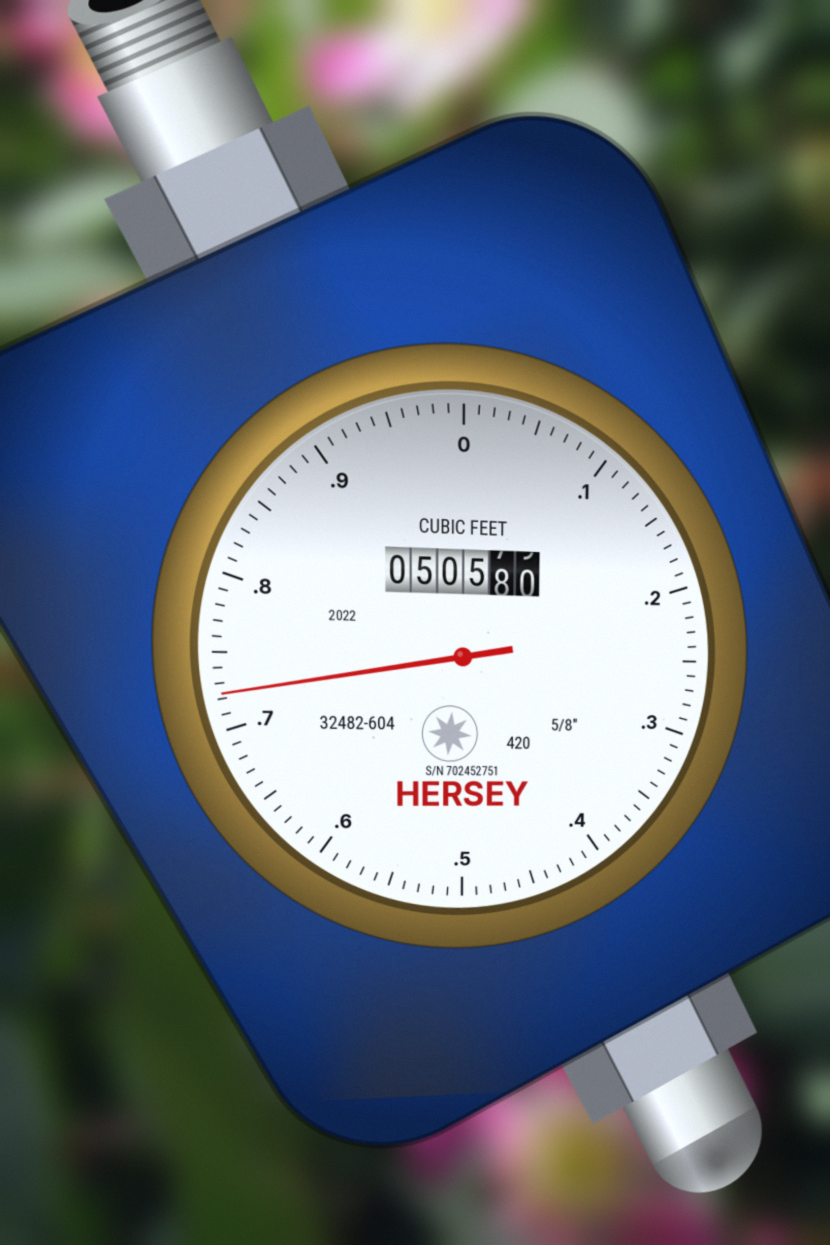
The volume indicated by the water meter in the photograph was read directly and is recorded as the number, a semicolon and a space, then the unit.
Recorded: 50579.72; ft³
